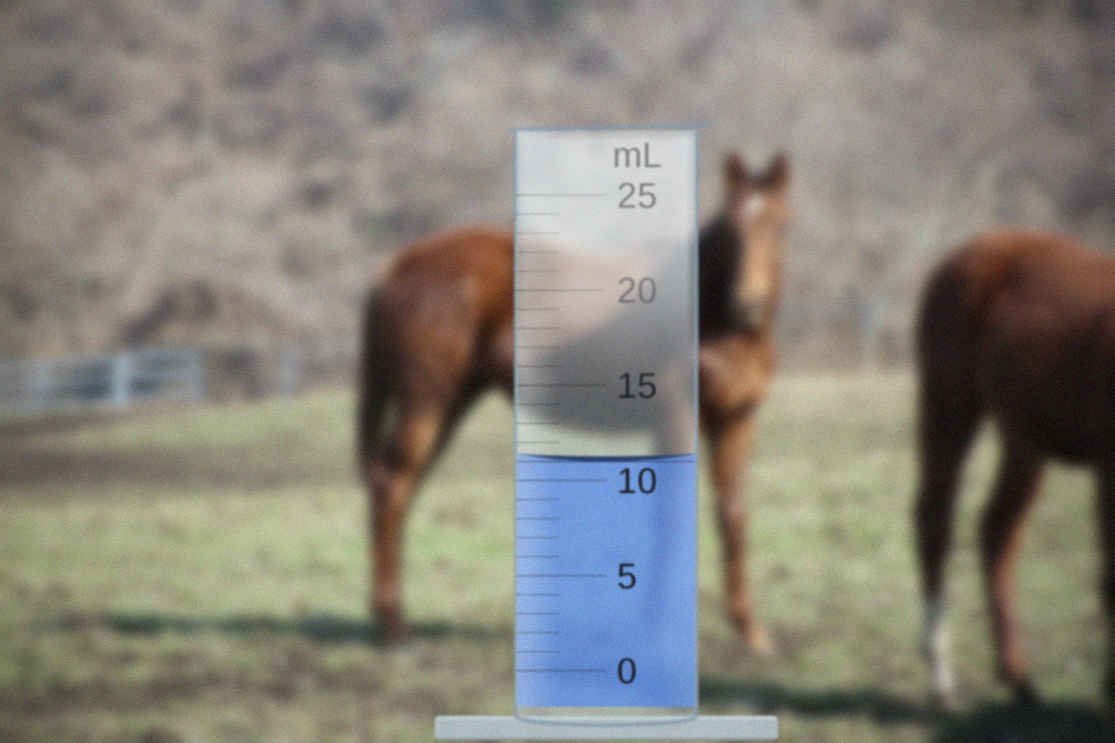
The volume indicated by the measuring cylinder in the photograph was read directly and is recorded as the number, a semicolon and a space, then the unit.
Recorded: 11; mL
